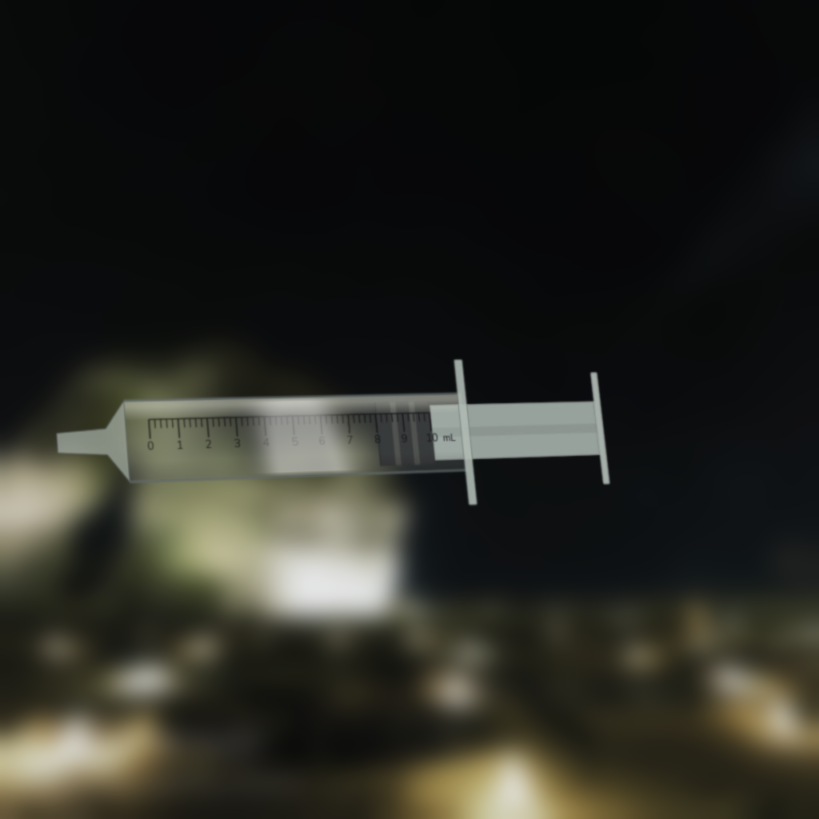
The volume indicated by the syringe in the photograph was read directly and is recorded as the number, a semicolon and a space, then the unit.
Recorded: 8; mL
